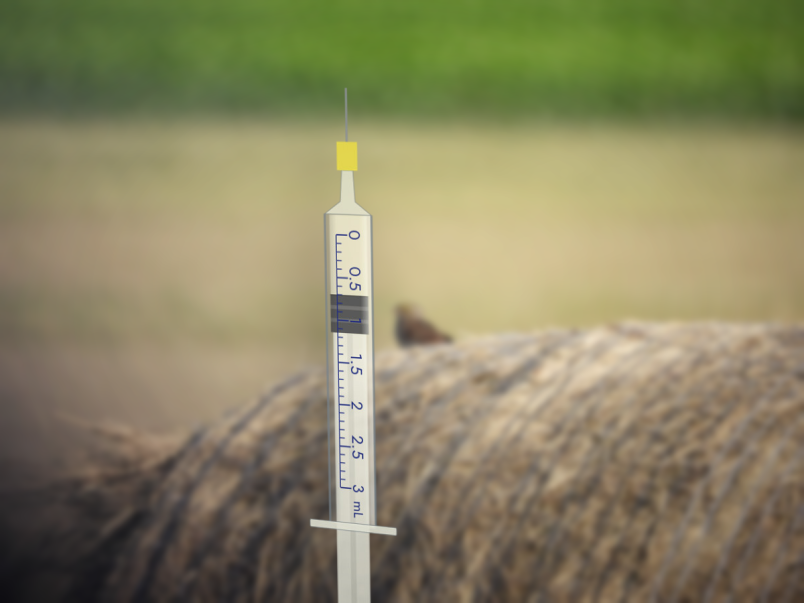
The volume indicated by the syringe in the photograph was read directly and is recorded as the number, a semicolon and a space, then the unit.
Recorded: 0.7; mL
